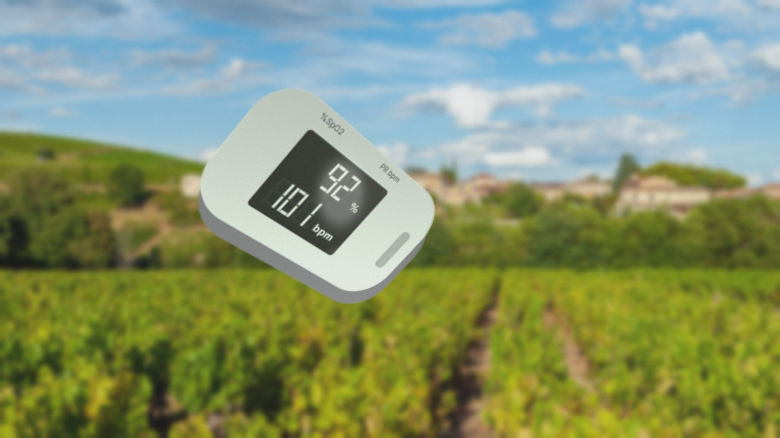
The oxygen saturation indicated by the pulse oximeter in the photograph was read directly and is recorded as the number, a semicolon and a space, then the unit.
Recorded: 92; %
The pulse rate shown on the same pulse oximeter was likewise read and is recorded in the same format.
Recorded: 101; bpm
